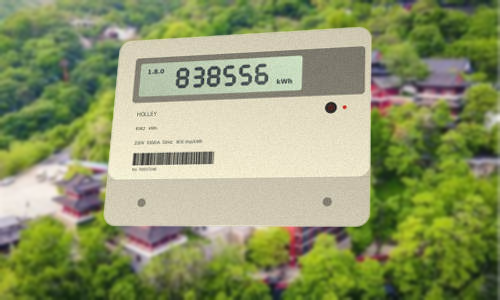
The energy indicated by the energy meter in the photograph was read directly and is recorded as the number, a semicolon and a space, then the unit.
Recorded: 838556; kWh
